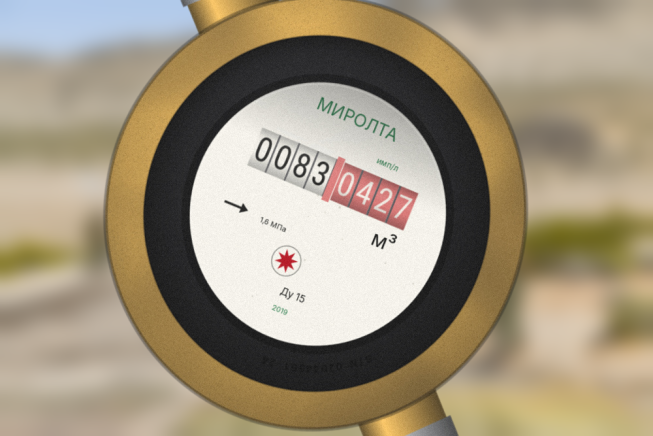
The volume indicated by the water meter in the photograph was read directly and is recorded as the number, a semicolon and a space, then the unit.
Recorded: 83.0427; m³
